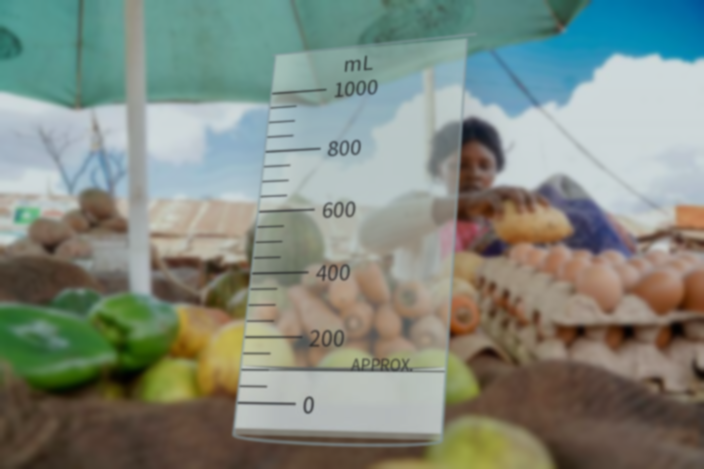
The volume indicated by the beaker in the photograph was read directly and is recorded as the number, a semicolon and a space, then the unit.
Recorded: 100; mL
